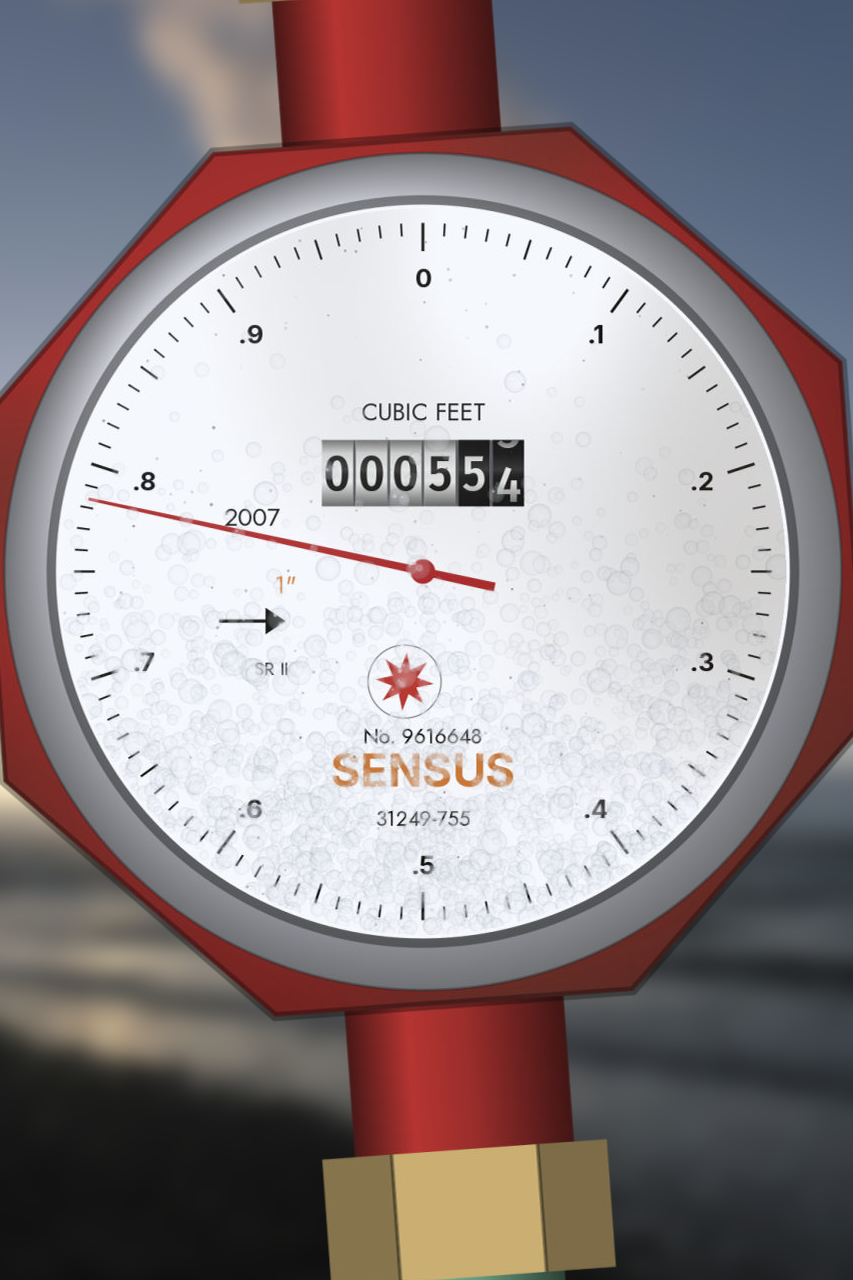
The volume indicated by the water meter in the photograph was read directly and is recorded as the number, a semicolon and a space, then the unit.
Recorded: 553.78; ft³
